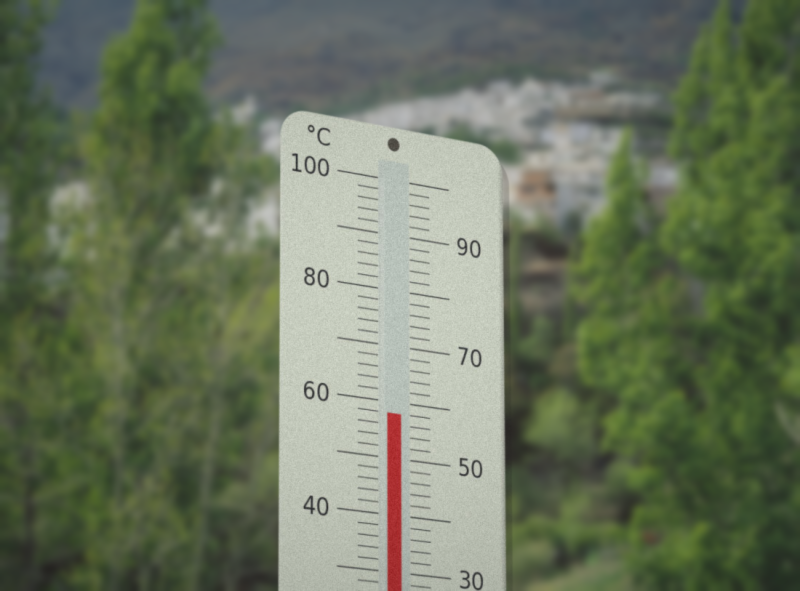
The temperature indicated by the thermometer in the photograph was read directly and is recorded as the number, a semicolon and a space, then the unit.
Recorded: 58; °C
